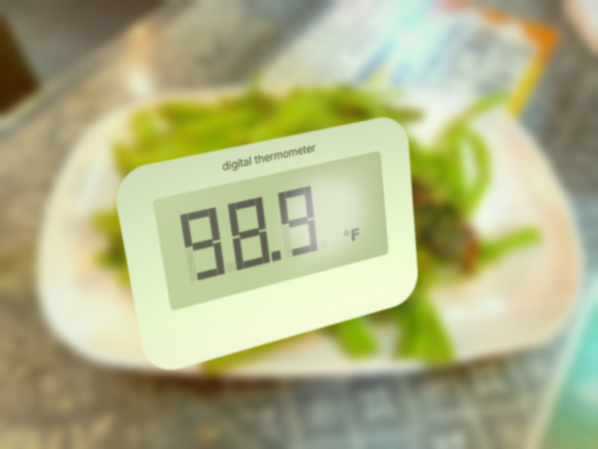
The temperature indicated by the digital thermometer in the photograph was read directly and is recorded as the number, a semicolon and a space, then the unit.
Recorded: 98.9; °F
